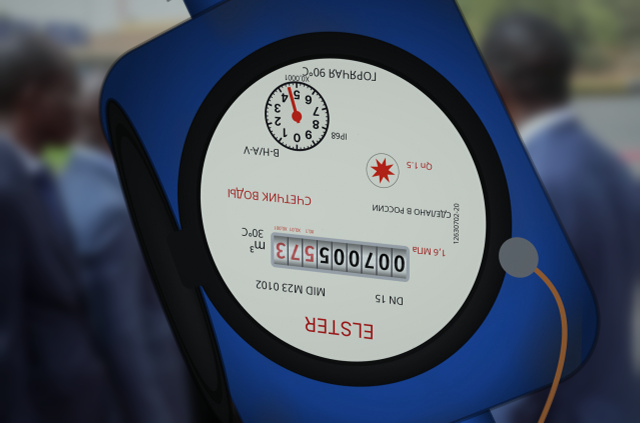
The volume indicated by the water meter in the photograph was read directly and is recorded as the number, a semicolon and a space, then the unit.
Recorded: 7005.5734; m³
